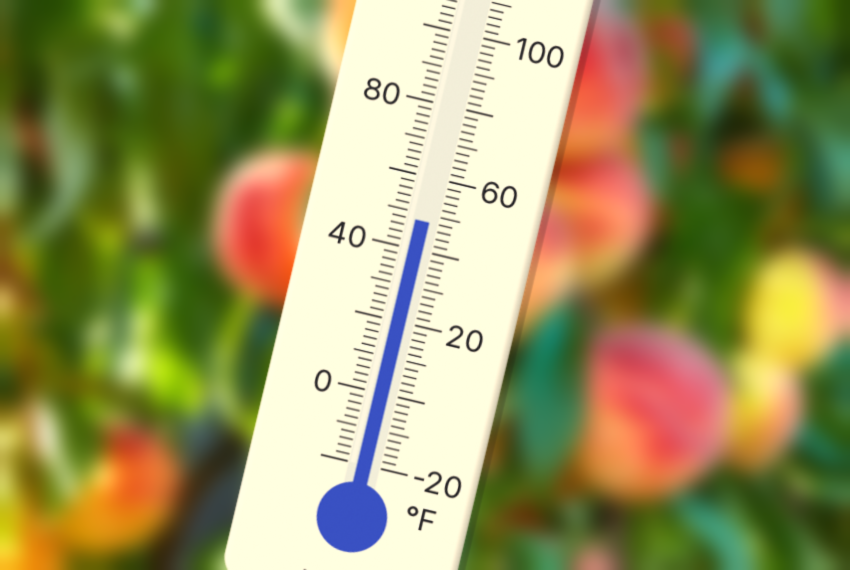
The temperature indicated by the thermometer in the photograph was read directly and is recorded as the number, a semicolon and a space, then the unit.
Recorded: 48; °F
